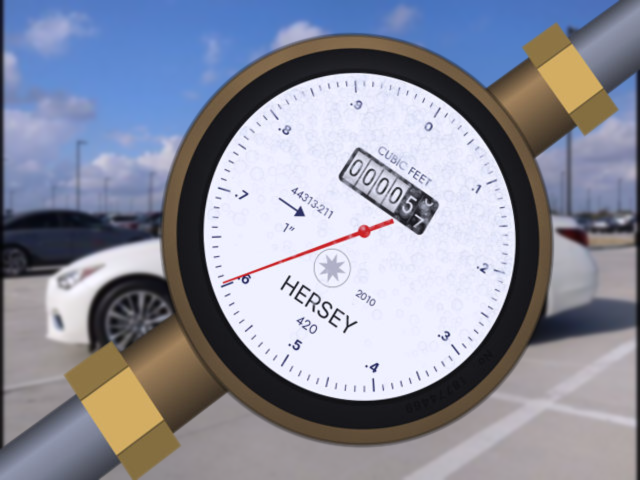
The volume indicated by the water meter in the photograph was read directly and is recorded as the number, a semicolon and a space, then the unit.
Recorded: 56.60; ft³
